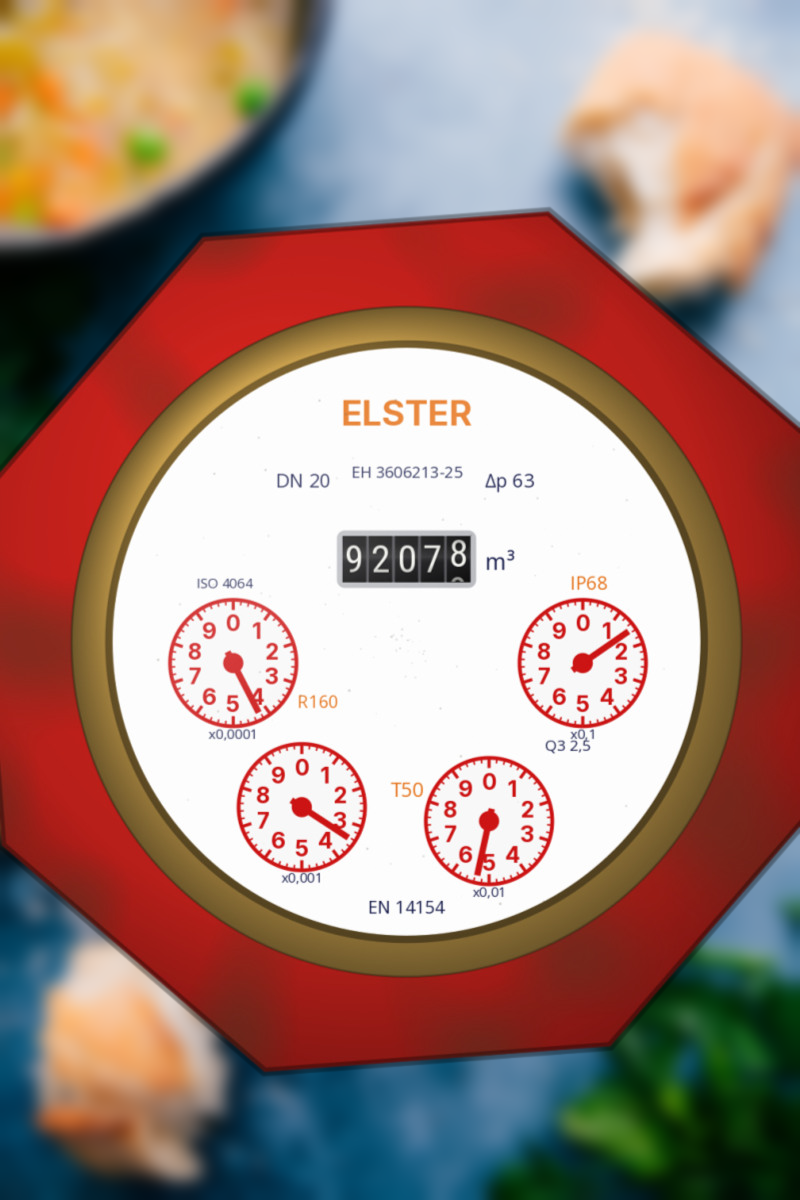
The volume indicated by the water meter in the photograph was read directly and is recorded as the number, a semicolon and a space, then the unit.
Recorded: 92078.1534; m³
